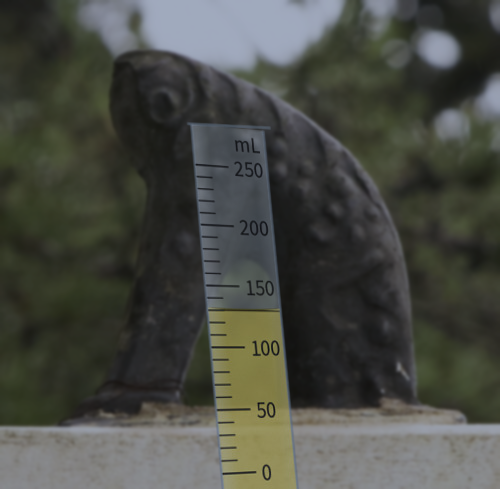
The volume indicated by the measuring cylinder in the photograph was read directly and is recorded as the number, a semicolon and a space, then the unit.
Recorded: 130; mL
